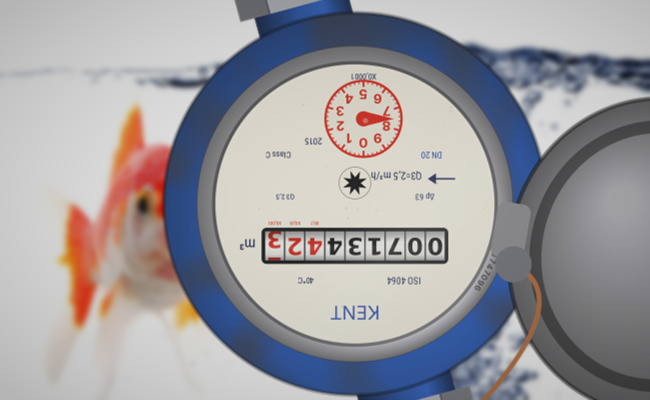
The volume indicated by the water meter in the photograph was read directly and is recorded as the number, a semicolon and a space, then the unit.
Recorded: 7134.4227; m³
